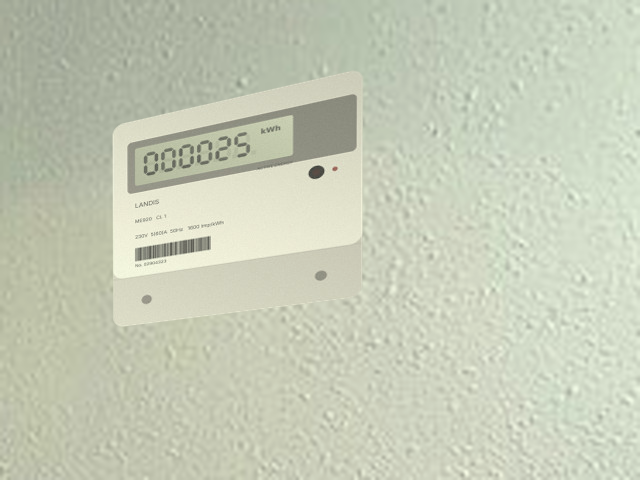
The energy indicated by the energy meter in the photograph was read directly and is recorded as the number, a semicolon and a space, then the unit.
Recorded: 25; kWh
